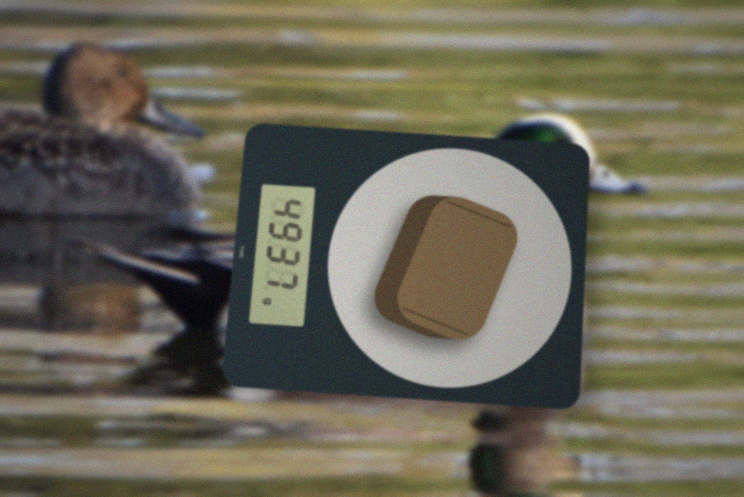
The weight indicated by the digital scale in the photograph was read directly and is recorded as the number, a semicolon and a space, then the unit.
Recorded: 4937; g
